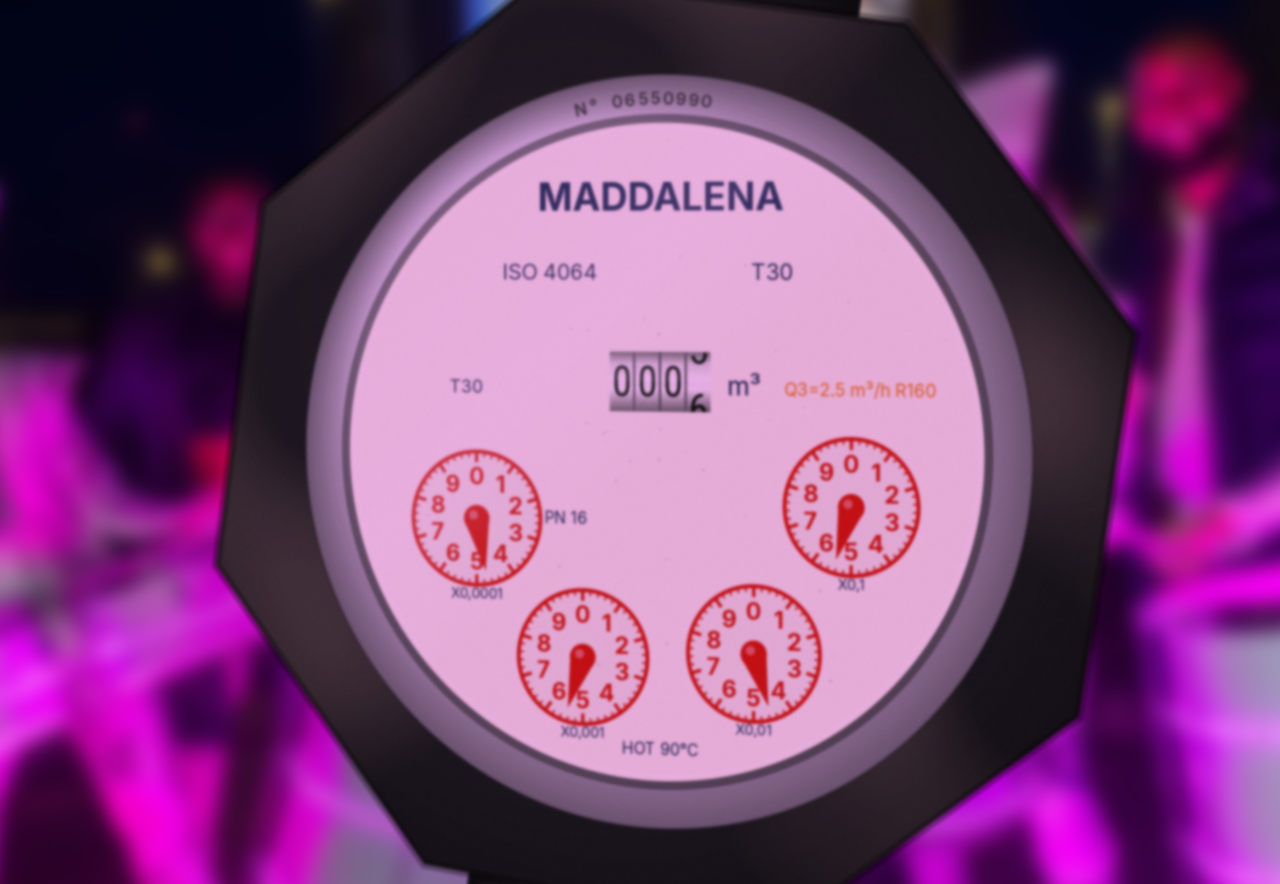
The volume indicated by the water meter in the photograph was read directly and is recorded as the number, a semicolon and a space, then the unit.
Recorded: 5.5454; m³
